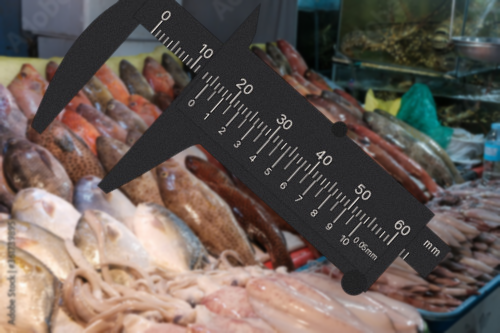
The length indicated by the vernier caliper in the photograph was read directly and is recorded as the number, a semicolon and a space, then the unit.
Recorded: 14.5; mm
